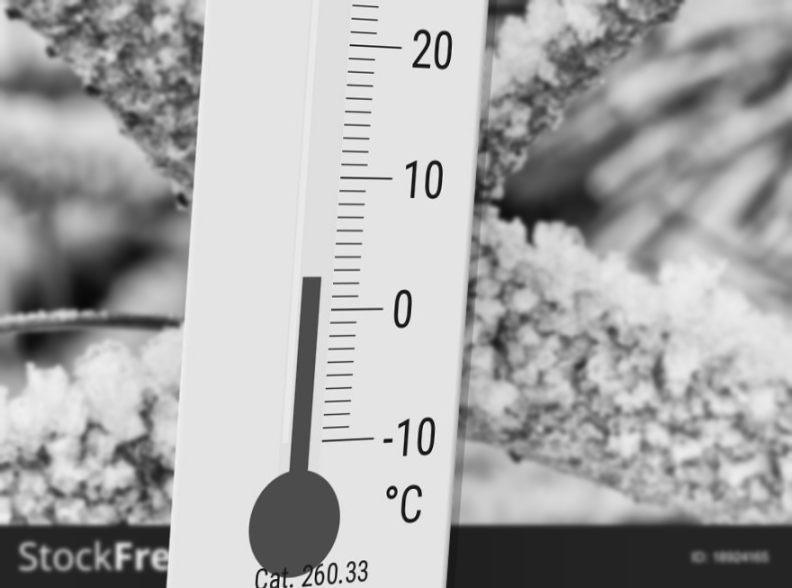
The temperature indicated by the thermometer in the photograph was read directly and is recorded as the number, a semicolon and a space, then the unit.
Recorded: 2.5; °C
